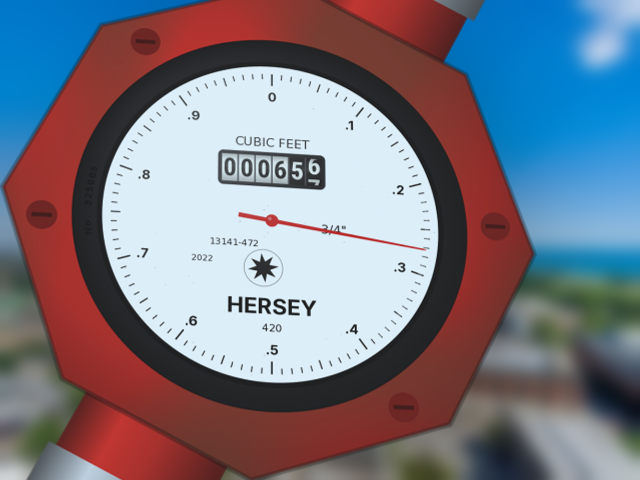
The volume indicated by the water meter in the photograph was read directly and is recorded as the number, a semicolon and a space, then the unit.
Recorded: 656.27; ft³
